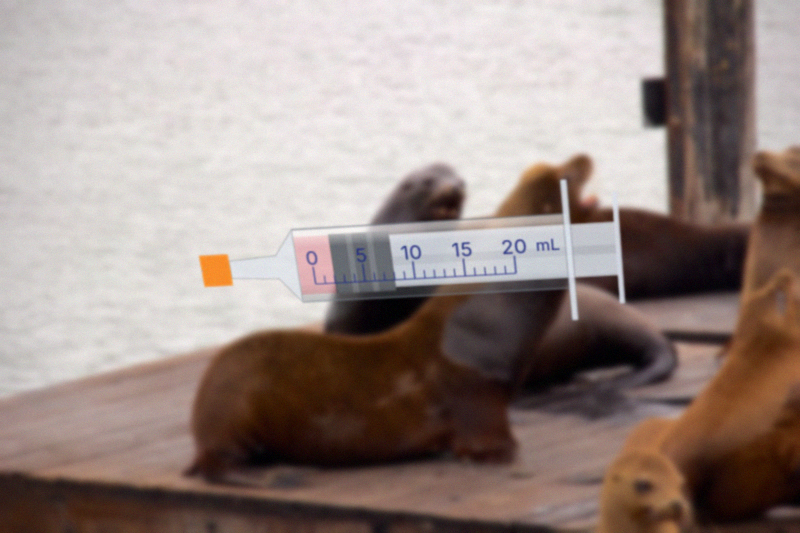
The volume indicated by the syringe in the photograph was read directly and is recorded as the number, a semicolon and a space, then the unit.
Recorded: 2; mL
